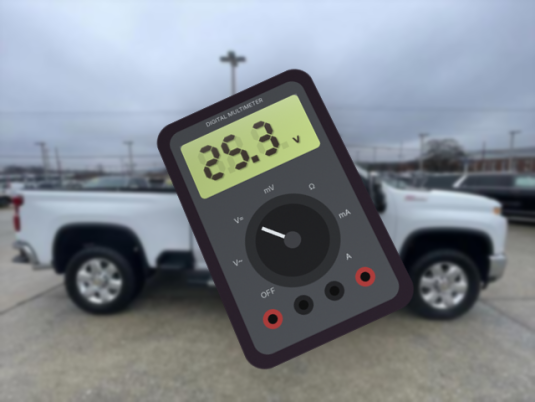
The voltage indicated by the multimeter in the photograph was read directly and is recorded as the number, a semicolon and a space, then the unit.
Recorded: 25.3; V
